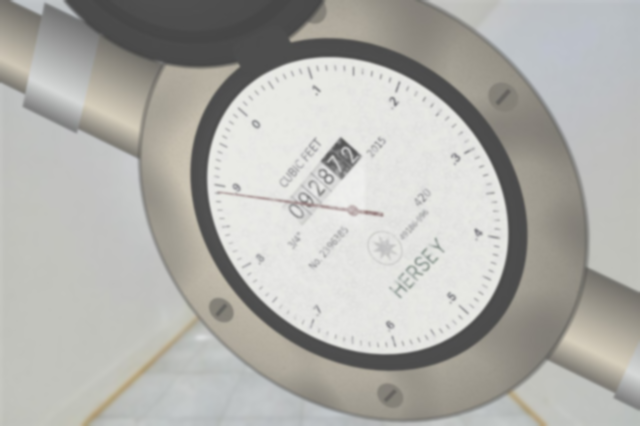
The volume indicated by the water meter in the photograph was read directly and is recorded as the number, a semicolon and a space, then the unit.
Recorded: 92871.89; ft³
